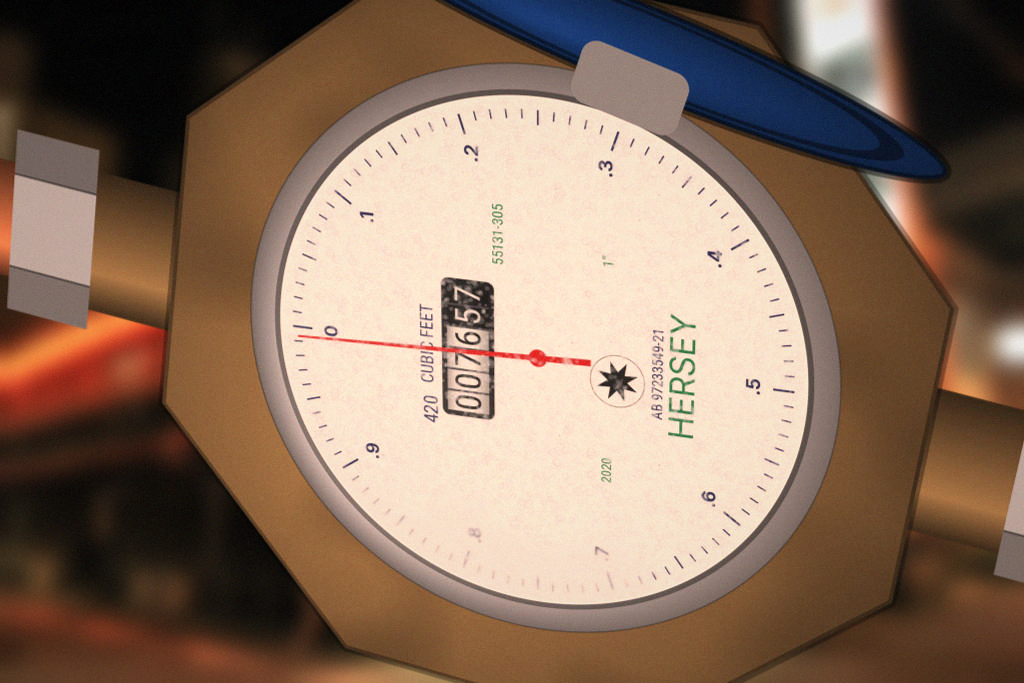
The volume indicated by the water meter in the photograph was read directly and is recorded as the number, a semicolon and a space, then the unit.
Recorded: 7656.99; ft³
